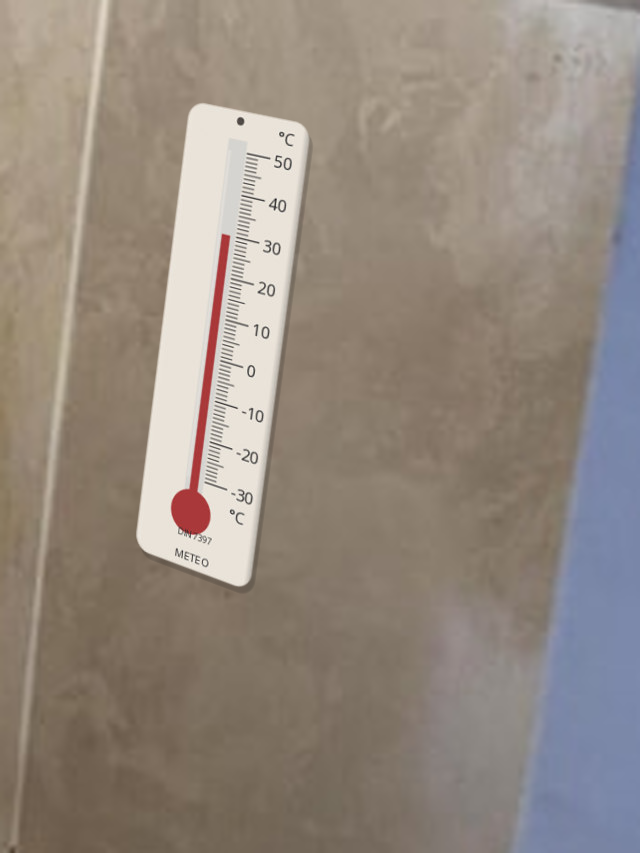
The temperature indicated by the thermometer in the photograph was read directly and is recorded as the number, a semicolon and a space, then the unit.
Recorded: 30; °C
